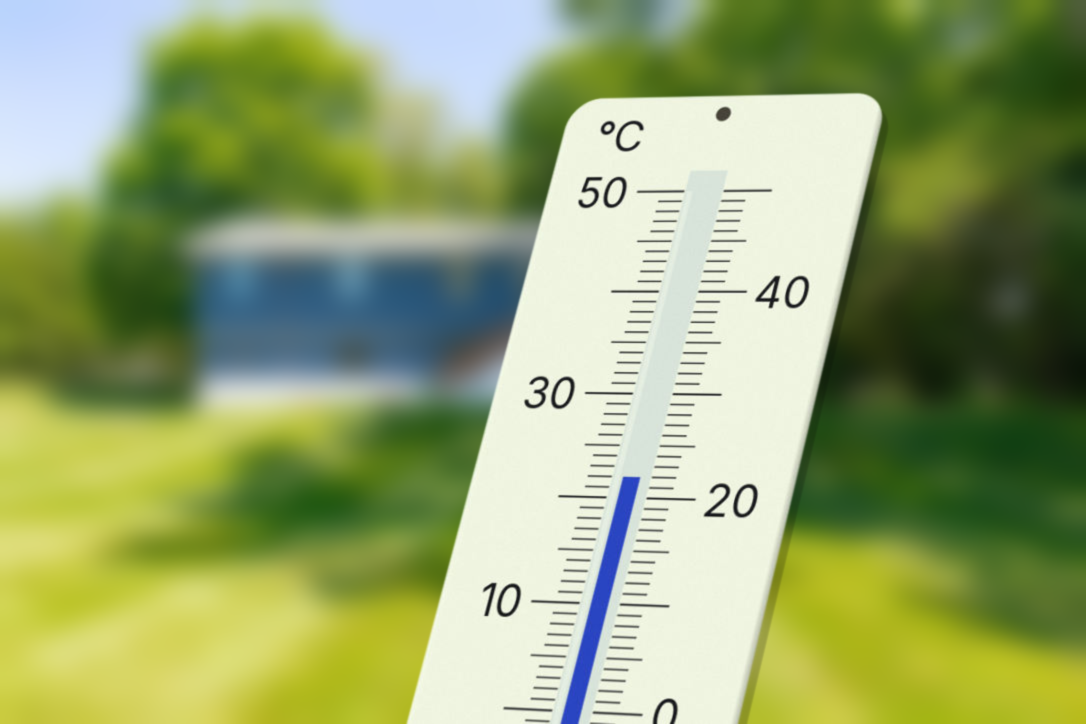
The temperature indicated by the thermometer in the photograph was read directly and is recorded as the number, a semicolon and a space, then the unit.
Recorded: 22; °C
